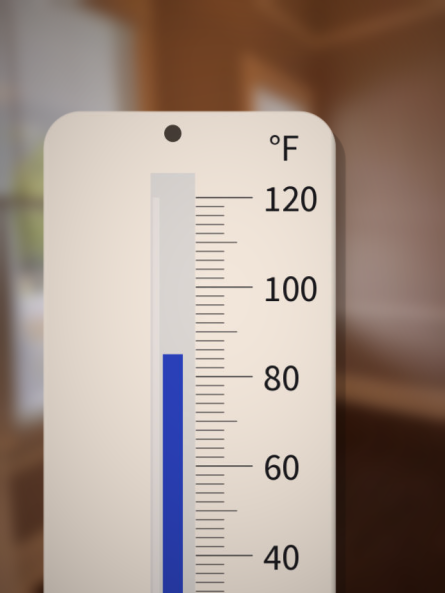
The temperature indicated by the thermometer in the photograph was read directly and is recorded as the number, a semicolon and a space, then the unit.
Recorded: 85; °F
